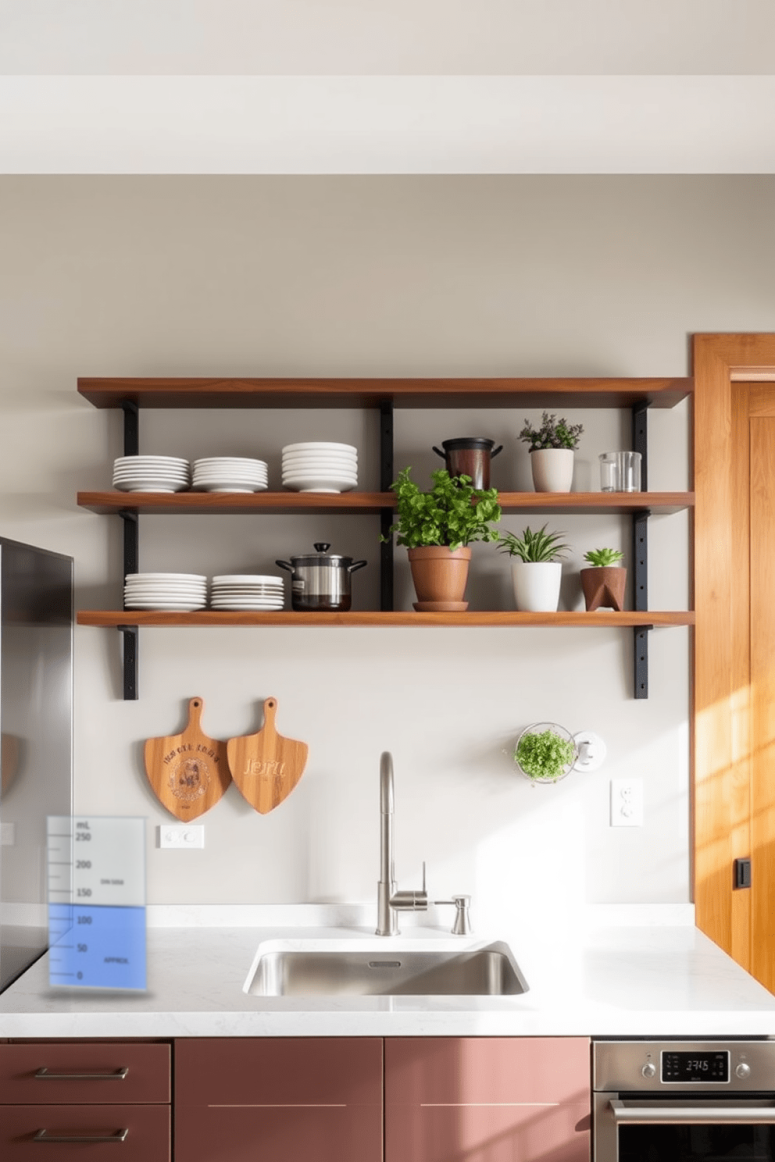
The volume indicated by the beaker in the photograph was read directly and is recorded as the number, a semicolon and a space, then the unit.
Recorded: 125; mL
